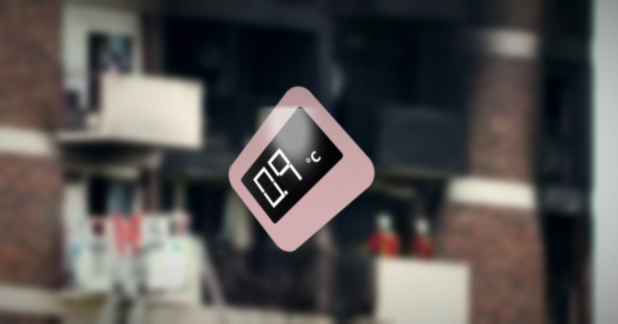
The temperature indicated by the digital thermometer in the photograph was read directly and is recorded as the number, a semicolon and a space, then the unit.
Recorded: 0.9; °C
